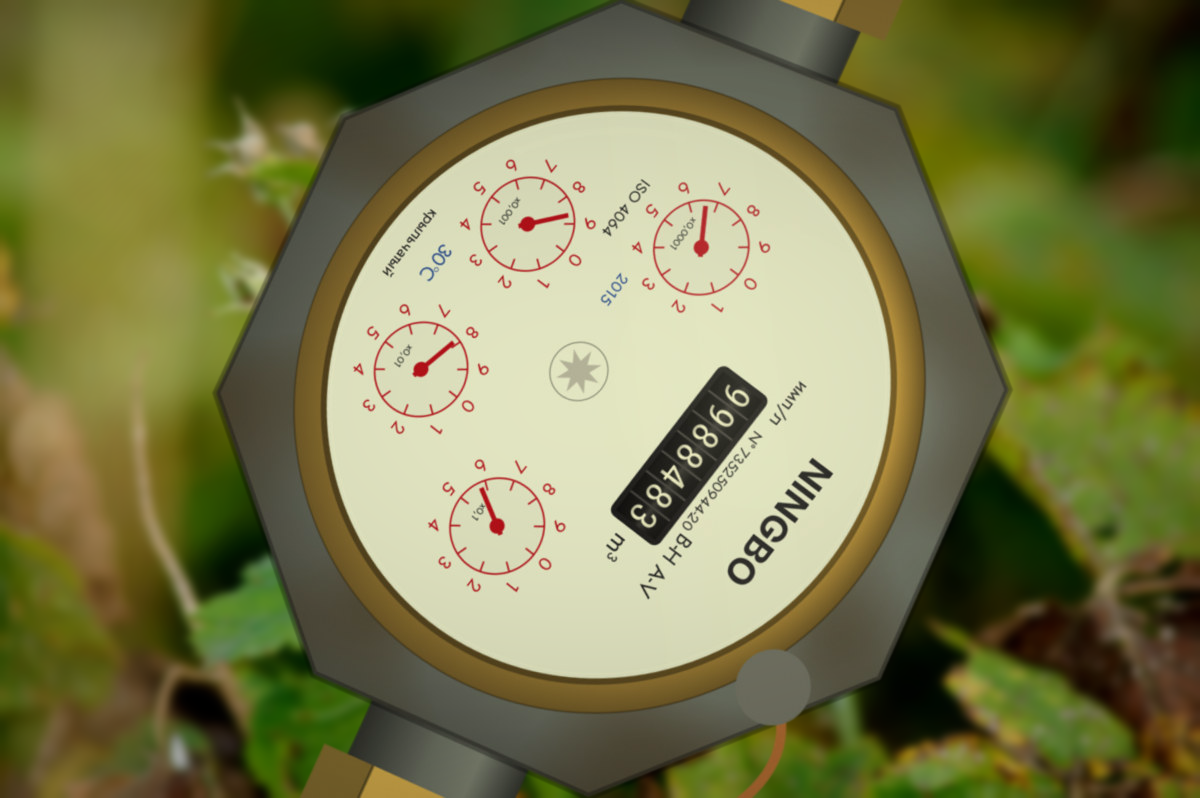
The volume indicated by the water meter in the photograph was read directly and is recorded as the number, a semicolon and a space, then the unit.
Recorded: 9988483.5786; m³
